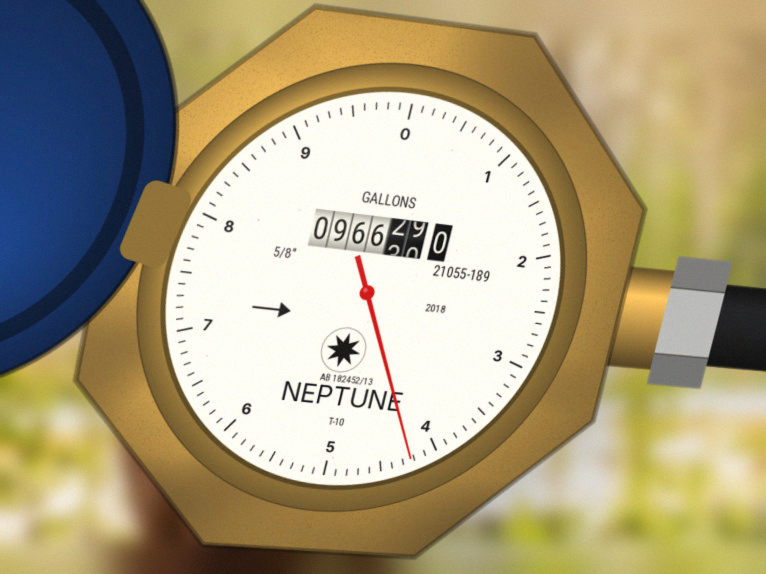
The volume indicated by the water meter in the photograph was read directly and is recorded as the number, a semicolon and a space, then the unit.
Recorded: 966294.2; gal
